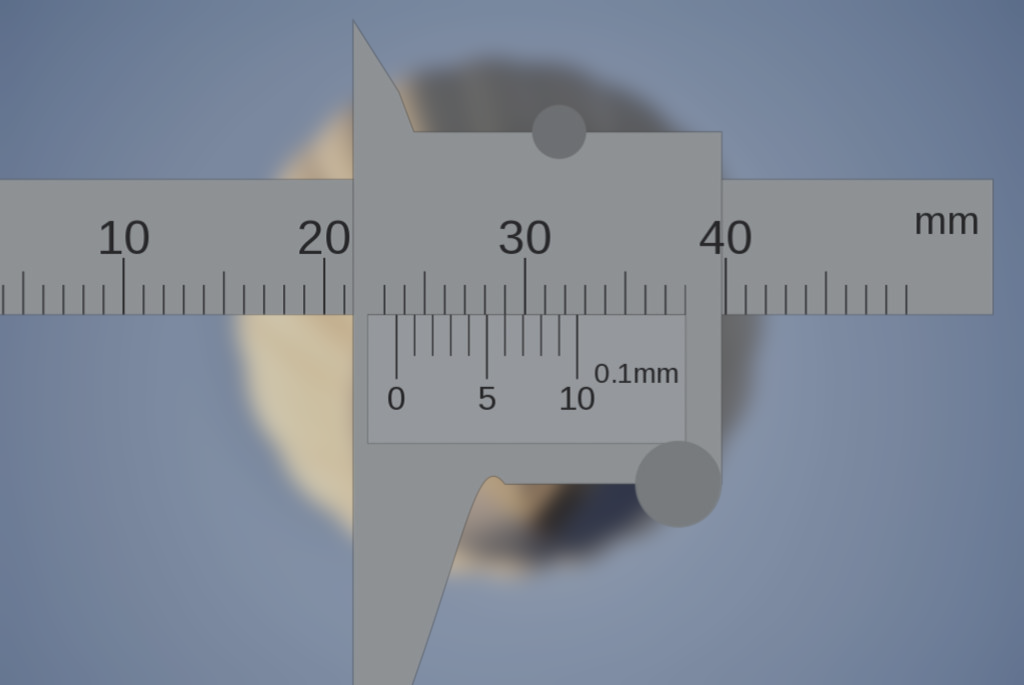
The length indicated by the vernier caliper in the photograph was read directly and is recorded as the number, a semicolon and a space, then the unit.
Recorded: 23.6; mm
